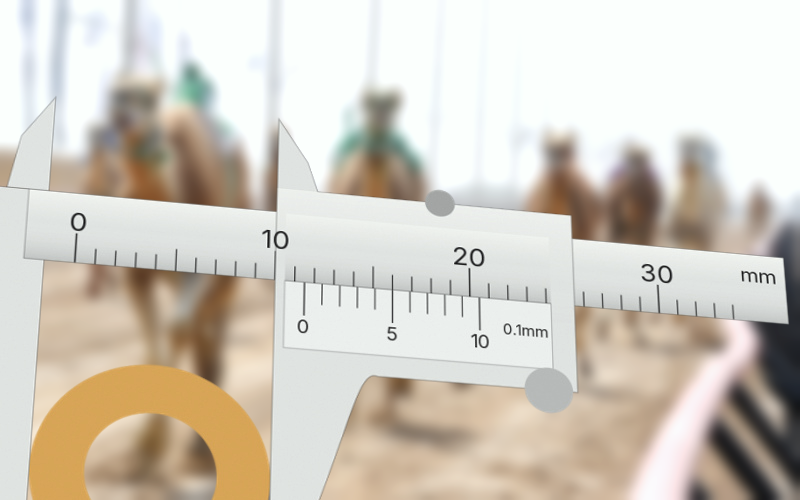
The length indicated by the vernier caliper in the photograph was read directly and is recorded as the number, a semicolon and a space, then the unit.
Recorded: 11.5; mm
